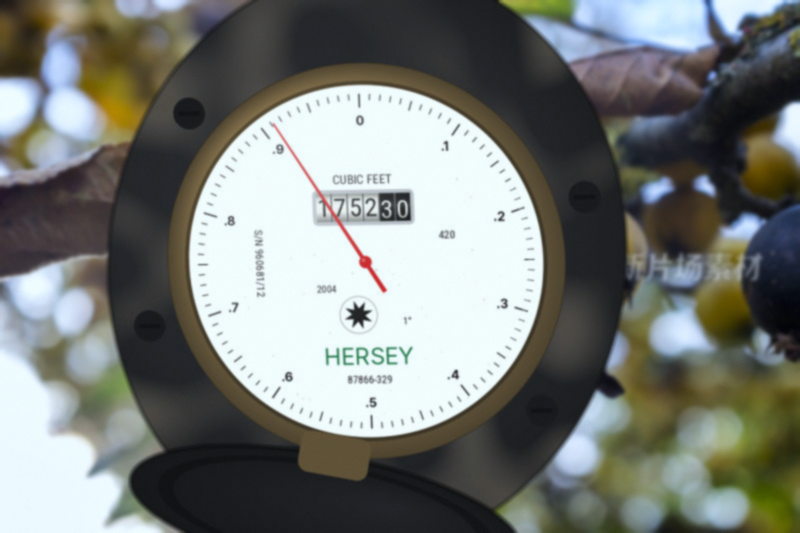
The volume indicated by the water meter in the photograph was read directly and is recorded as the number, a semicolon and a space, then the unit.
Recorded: 175229.91; ft³
